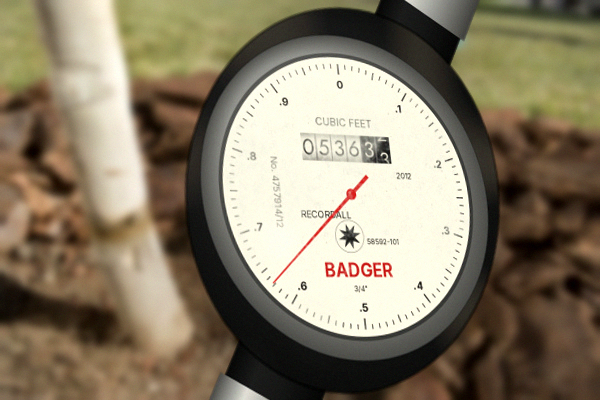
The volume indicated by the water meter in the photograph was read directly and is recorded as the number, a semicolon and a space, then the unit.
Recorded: 53632.63; ft³
